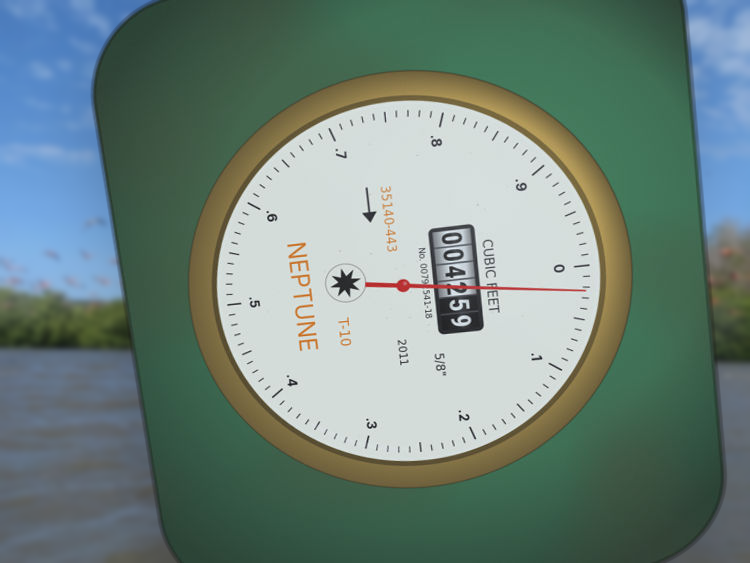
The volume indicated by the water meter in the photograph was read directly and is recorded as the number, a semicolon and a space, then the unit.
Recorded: 4259.02; ft³
